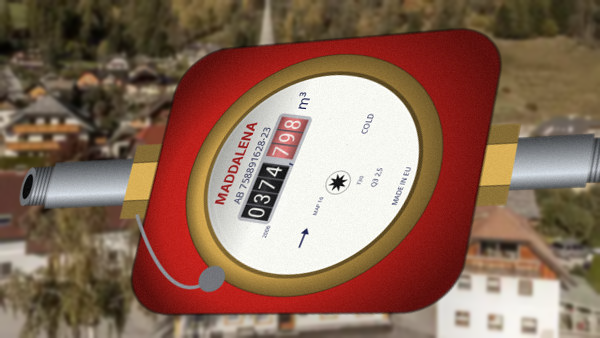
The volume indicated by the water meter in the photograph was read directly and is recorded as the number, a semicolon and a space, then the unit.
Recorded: 374.798; m³
